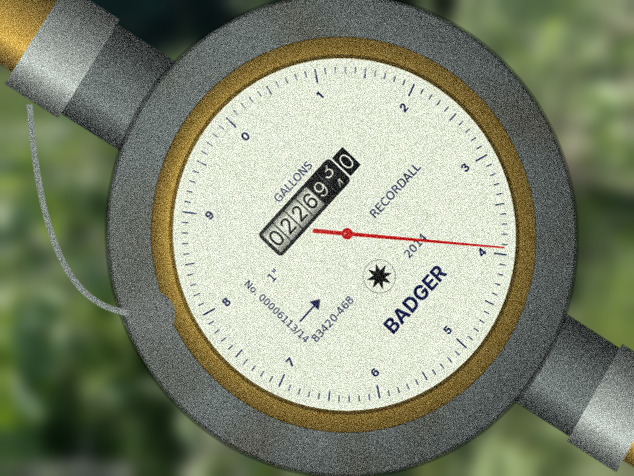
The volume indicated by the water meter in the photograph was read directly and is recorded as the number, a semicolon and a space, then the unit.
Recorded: 226933.9; gal
